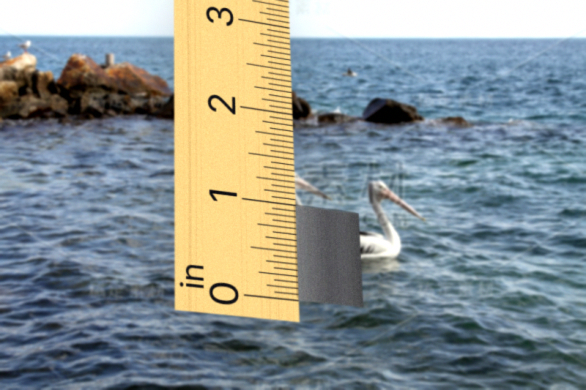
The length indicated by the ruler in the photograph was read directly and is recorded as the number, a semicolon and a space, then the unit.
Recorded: 1; in
